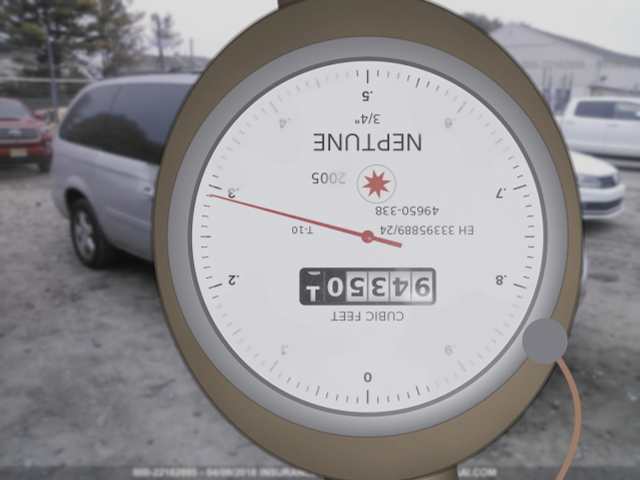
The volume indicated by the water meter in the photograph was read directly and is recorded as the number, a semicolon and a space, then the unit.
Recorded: 943501.29; ft³
